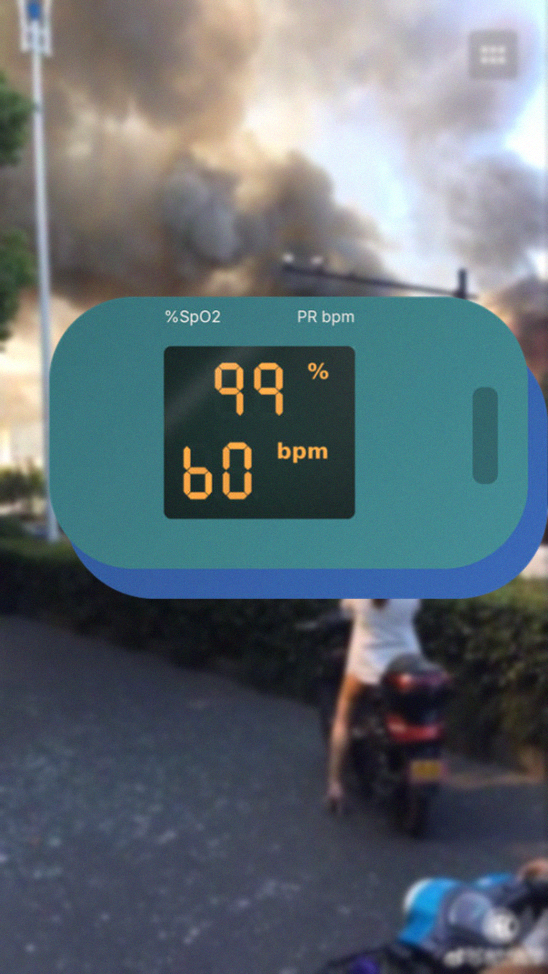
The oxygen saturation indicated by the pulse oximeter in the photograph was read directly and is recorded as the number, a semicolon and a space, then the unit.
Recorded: 99; %
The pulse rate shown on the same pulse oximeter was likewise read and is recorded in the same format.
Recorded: 60; bpm
